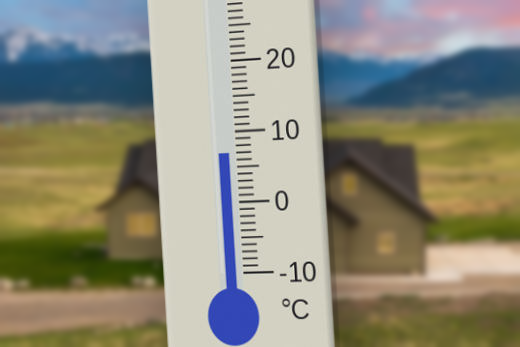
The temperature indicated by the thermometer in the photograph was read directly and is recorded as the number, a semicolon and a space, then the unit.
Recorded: 7; °C
